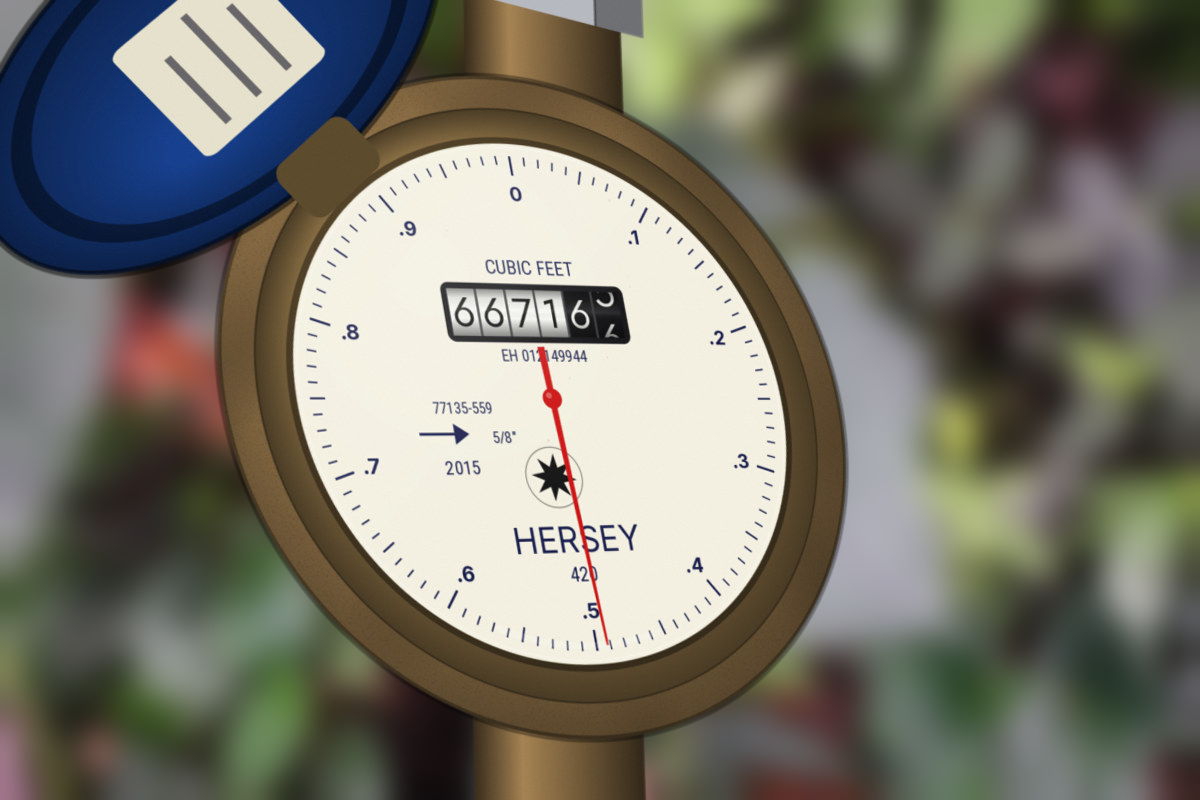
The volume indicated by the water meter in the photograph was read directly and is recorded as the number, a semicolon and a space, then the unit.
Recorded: 667165.49; ft³
